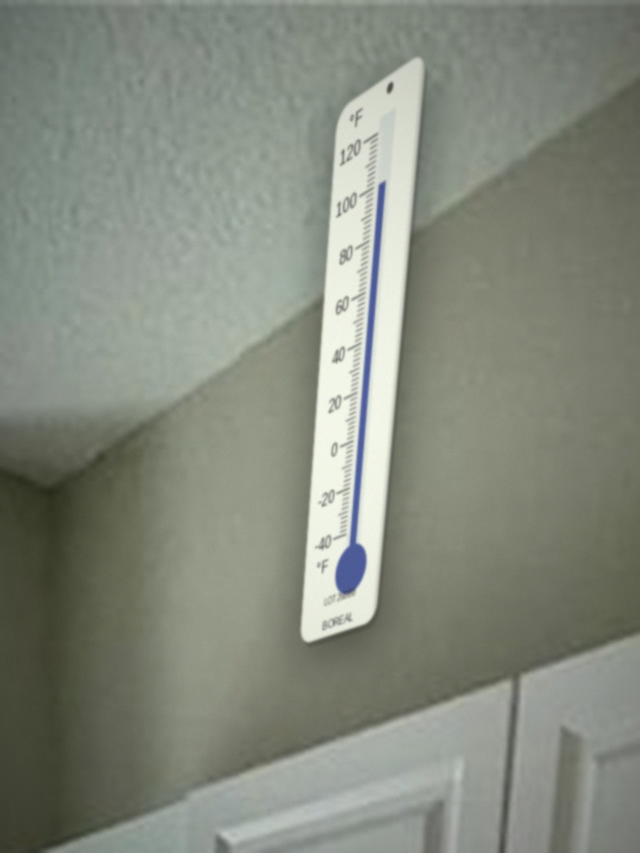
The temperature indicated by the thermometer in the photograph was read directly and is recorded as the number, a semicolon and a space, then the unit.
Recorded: 100; °F
